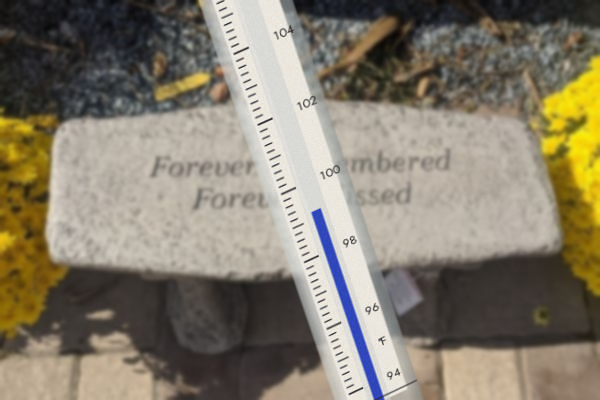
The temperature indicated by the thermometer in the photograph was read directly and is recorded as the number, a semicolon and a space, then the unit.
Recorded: 99.2; °F
